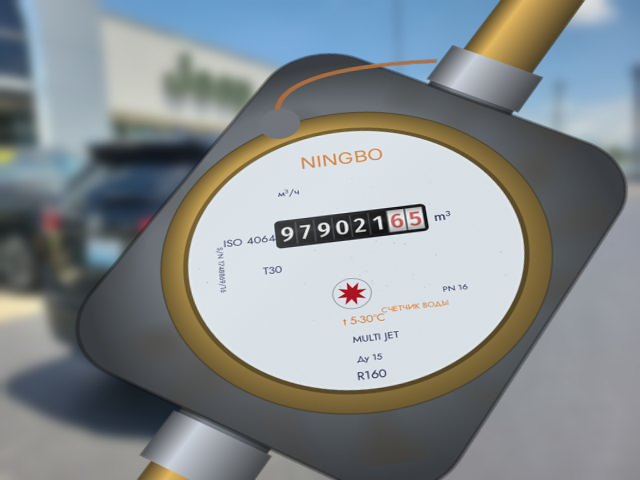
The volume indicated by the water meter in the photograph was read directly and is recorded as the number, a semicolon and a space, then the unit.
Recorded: 979021.65; m³
